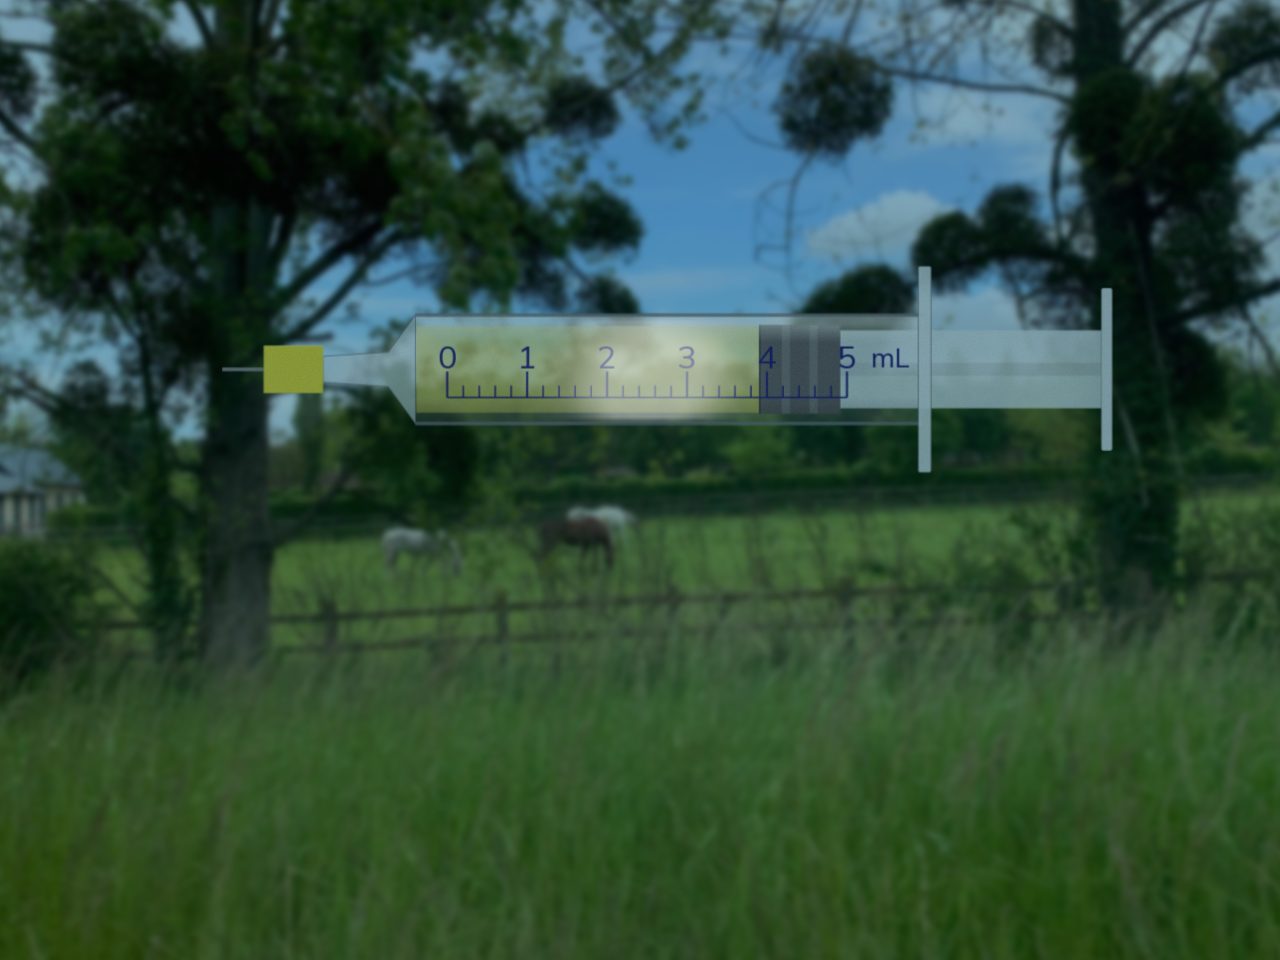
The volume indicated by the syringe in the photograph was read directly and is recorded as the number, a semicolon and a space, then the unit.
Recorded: 3.9; mL
